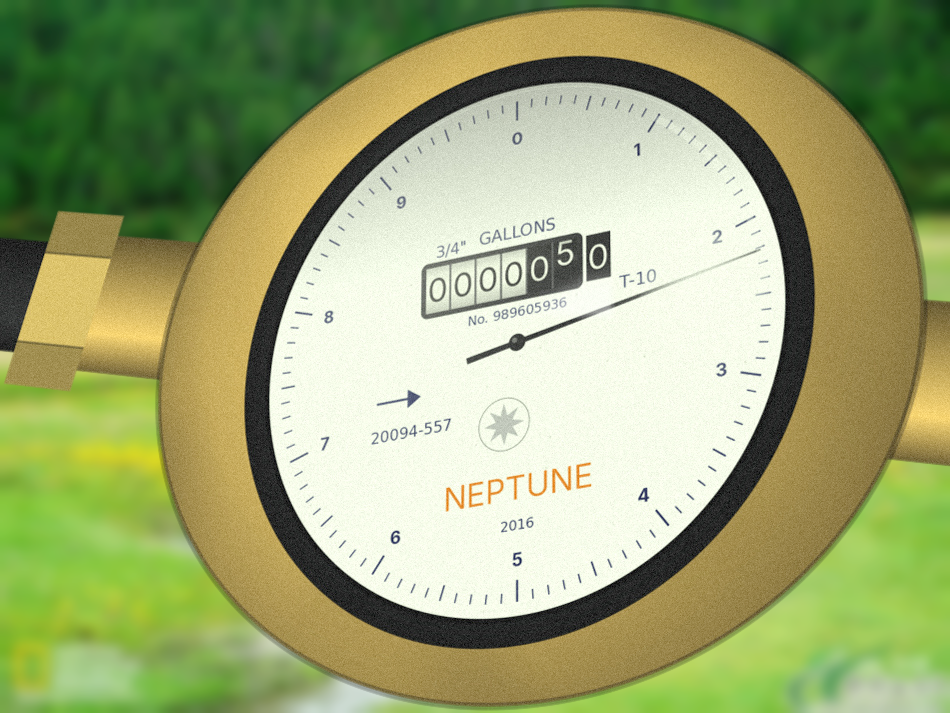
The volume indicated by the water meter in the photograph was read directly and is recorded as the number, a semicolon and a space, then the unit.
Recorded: 52.2; gal
